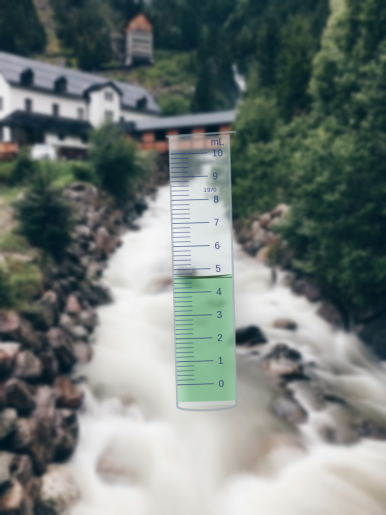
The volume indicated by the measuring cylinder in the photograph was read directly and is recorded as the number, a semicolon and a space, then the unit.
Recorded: 4.6; mL
